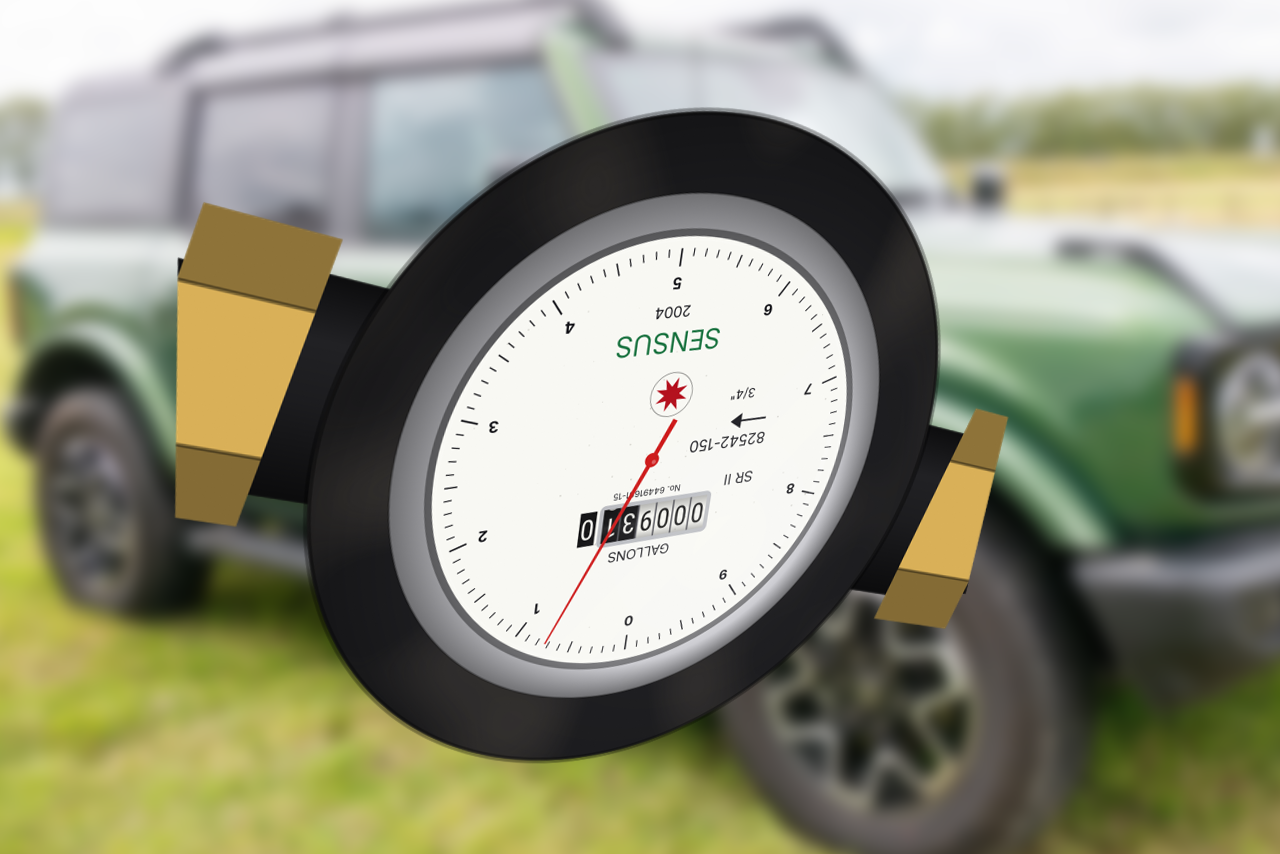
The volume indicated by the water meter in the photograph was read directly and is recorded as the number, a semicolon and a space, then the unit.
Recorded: 9310.7; gal
